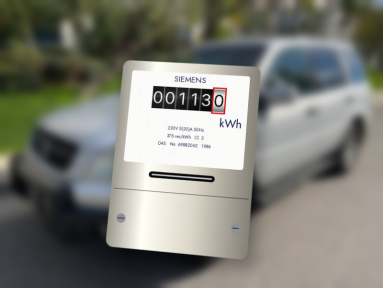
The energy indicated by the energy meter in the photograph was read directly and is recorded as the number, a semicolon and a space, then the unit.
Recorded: 113.0; kWh
